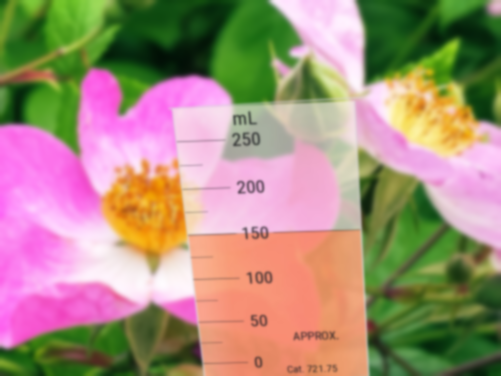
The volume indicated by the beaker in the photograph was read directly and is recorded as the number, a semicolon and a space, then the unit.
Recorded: 150; mL
